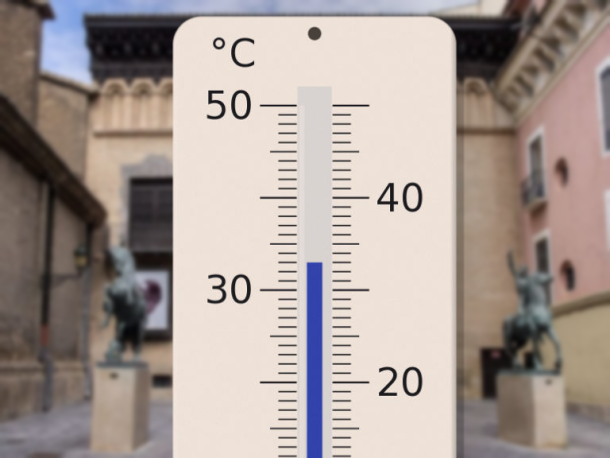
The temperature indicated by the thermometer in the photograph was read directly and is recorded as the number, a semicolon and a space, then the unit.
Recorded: 33; °C
